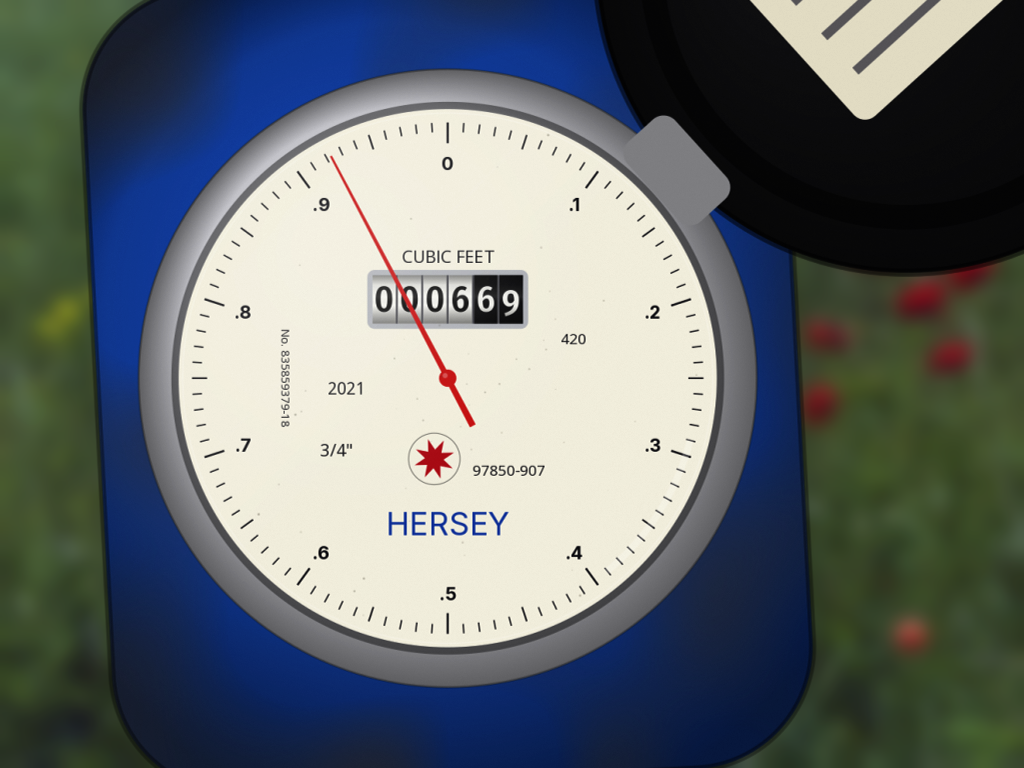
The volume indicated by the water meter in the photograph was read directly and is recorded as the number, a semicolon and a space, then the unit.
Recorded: 668.92; ft³
